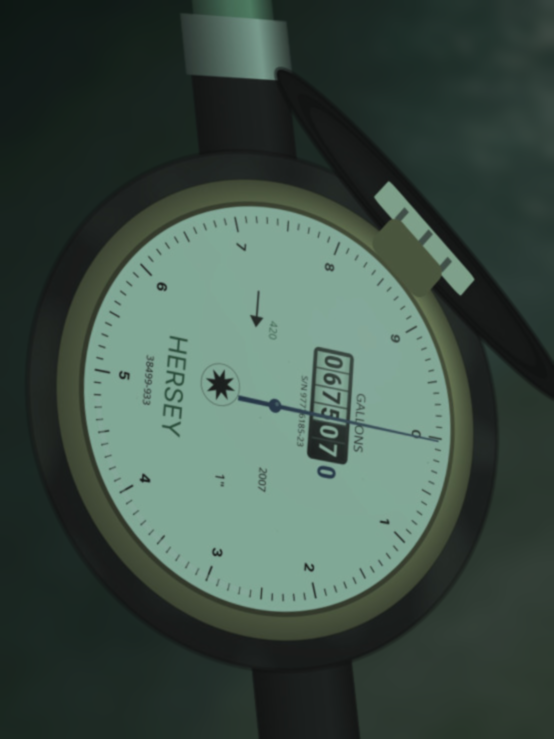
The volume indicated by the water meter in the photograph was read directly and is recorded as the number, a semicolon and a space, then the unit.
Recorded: 675070.0; gal
